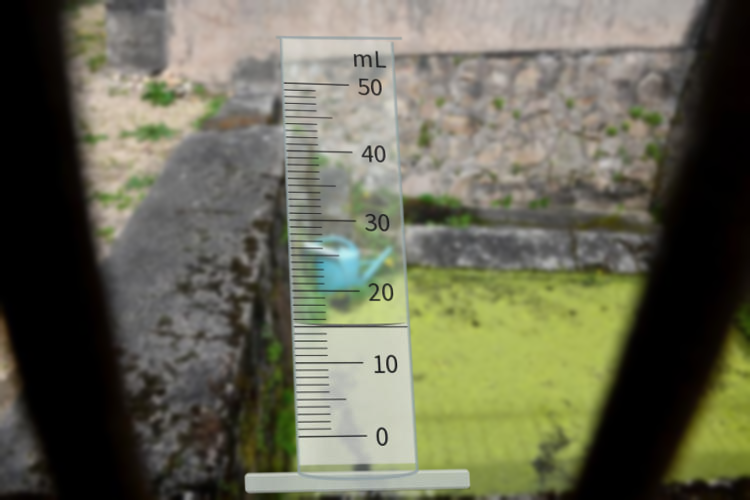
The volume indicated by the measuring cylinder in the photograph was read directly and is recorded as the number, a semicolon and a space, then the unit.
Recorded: 15; mL
